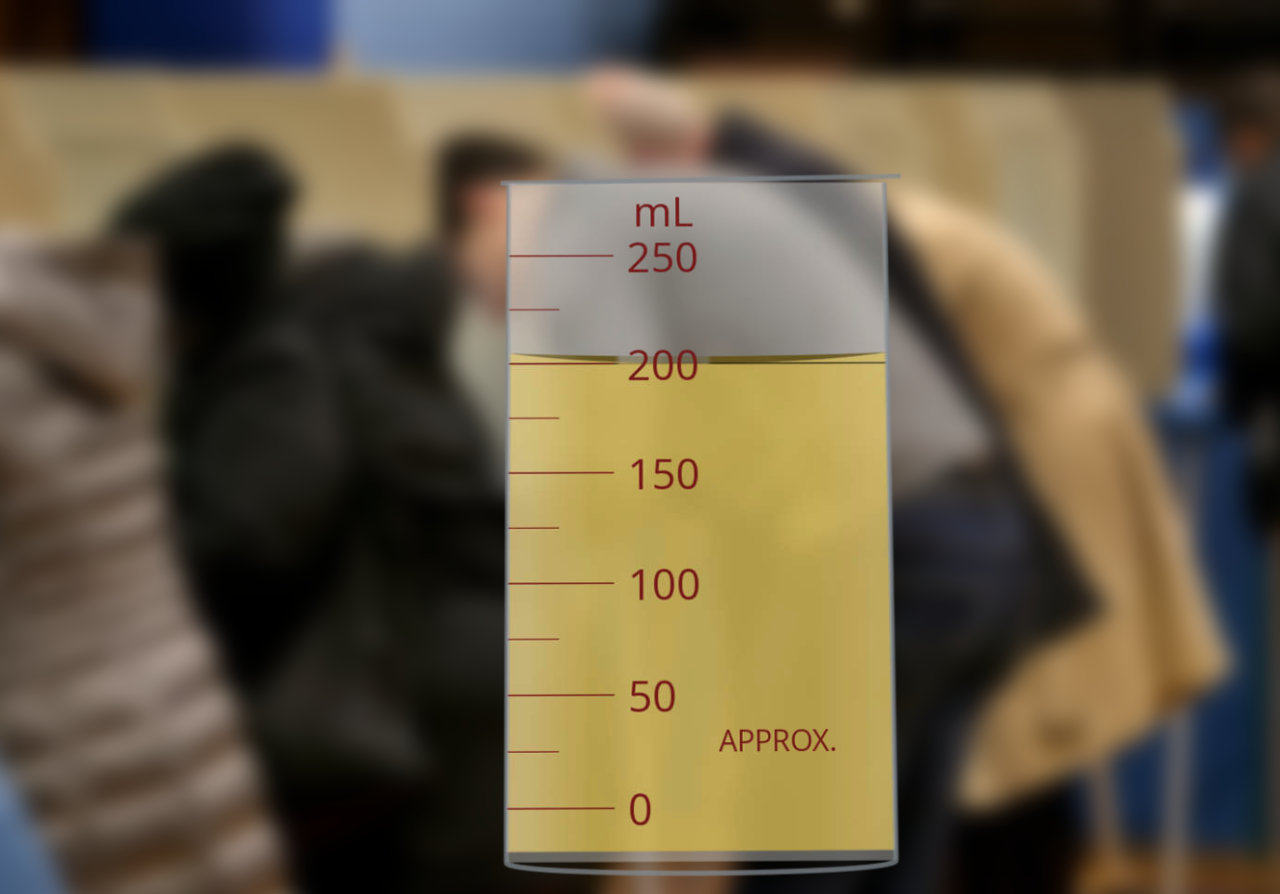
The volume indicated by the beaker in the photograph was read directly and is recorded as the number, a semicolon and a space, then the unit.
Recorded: 200; mL
